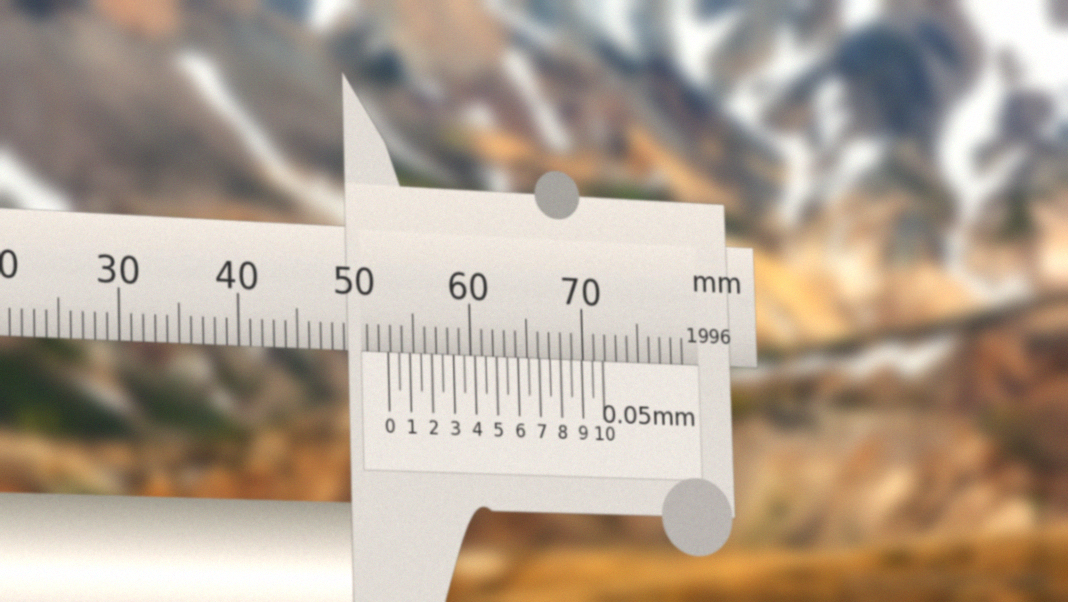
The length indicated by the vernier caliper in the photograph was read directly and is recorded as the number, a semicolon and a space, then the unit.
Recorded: 52.8; mm
